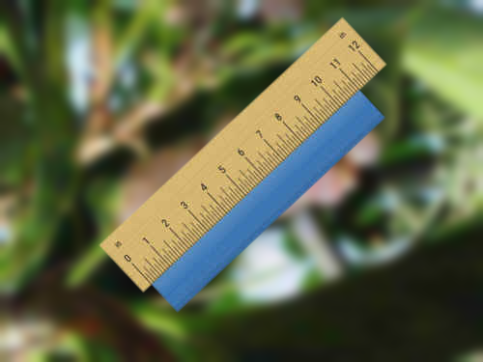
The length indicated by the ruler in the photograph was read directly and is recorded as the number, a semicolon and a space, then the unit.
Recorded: 11; in
